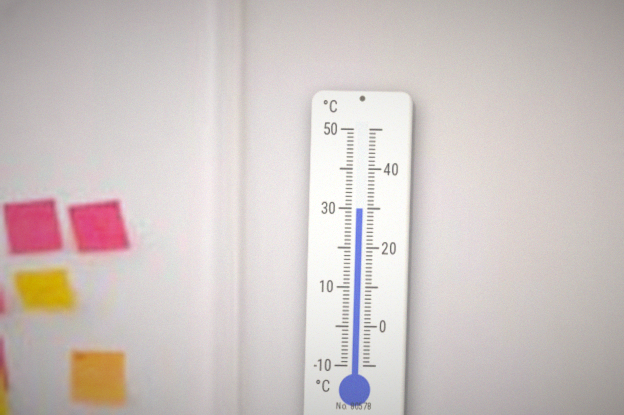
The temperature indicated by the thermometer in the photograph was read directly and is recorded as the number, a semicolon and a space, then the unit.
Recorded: 30; °C
